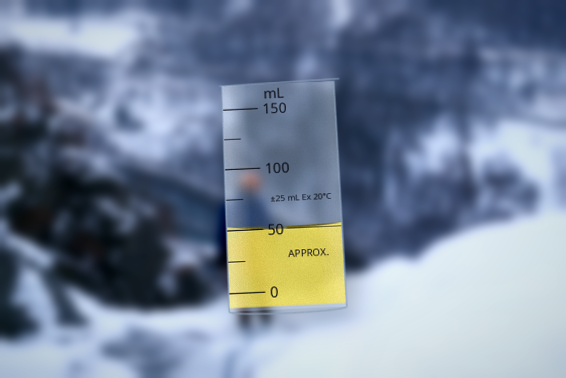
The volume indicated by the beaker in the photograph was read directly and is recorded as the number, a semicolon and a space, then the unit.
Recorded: 50; mL
